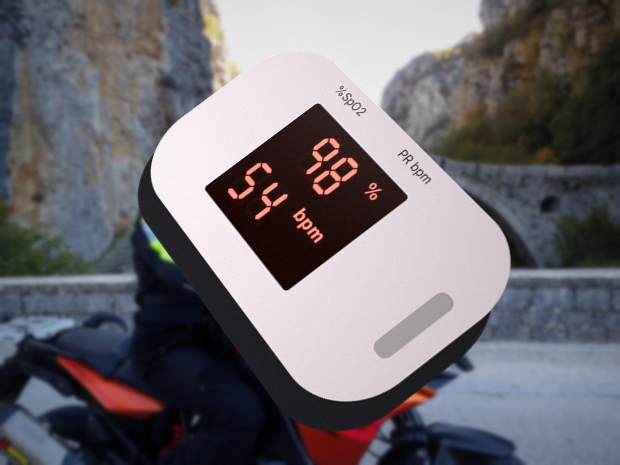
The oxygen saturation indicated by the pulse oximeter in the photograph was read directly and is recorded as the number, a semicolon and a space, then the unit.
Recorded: 98; %
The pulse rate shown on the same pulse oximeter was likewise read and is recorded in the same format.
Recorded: 54; bpm
